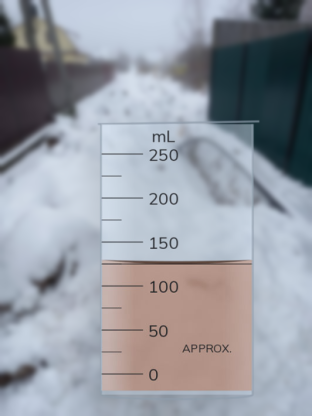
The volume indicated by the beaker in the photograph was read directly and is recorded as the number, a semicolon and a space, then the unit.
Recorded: 125; mL
